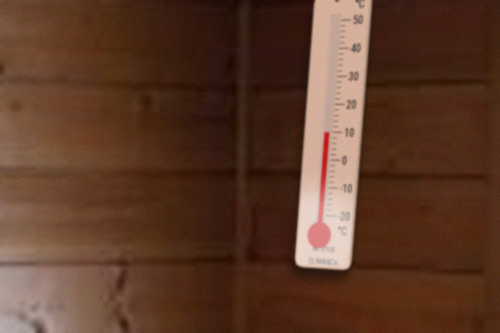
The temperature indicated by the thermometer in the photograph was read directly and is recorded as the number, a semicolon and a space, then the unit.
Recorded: 10; °C
